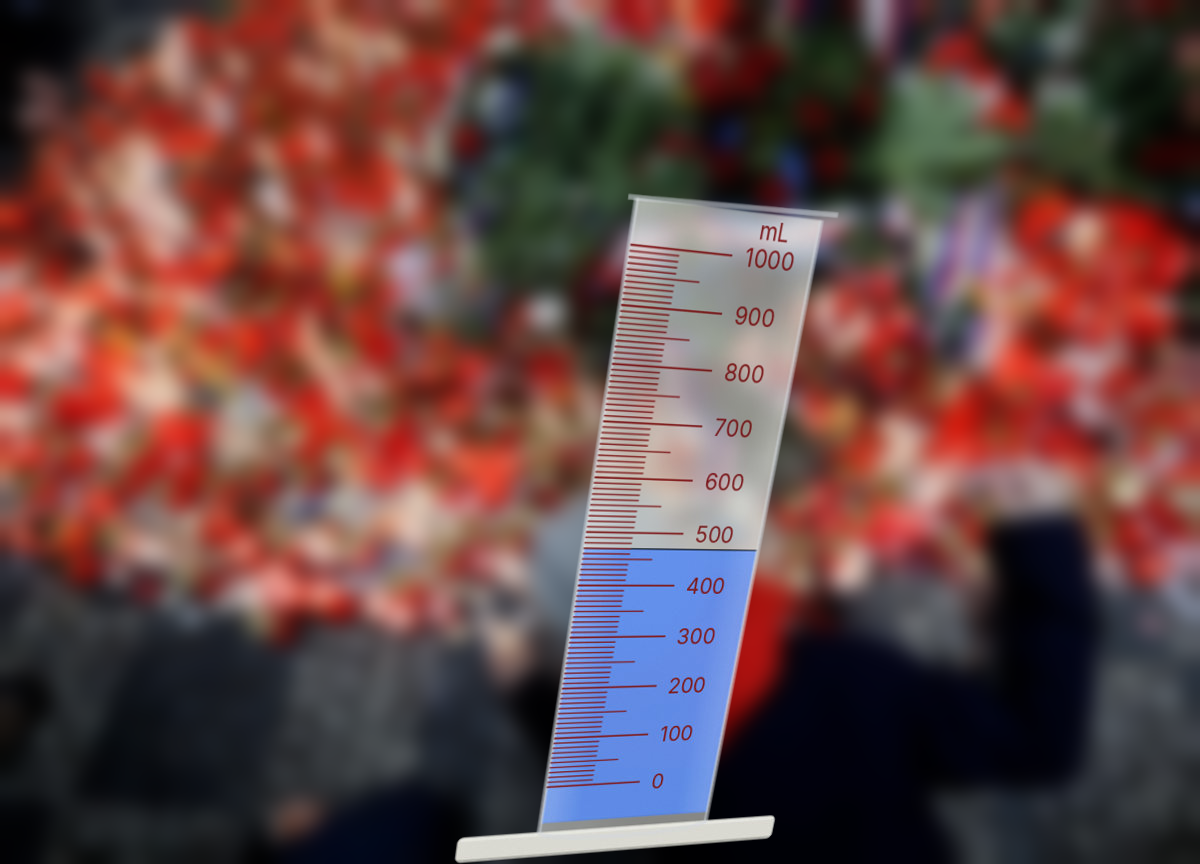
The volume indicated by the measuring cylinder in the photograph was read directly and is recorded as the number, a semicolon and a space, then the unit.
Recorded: 470; mL
